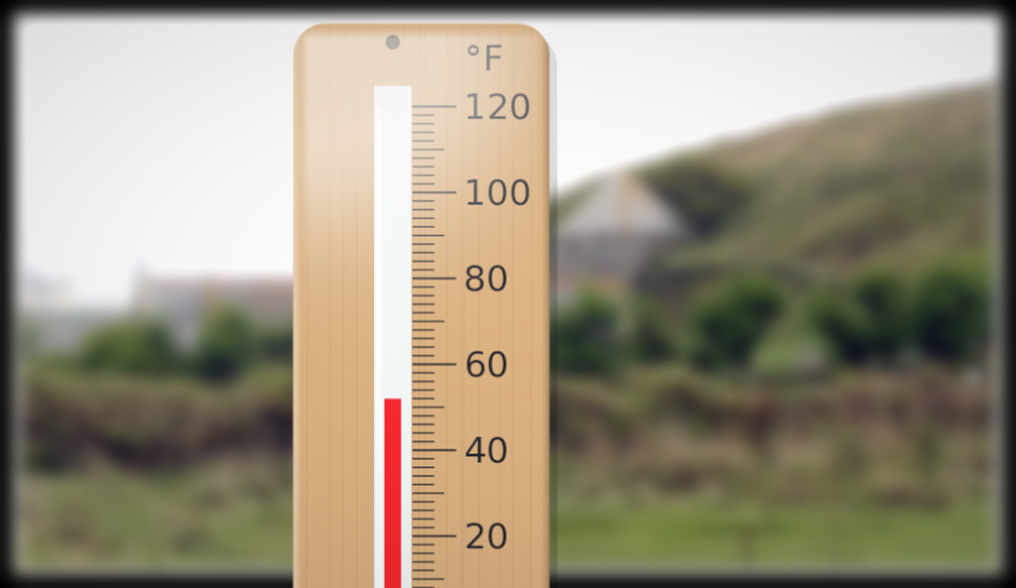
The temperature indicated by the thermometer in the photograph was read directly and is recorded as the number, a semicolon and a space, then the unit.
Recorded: 52; °F
